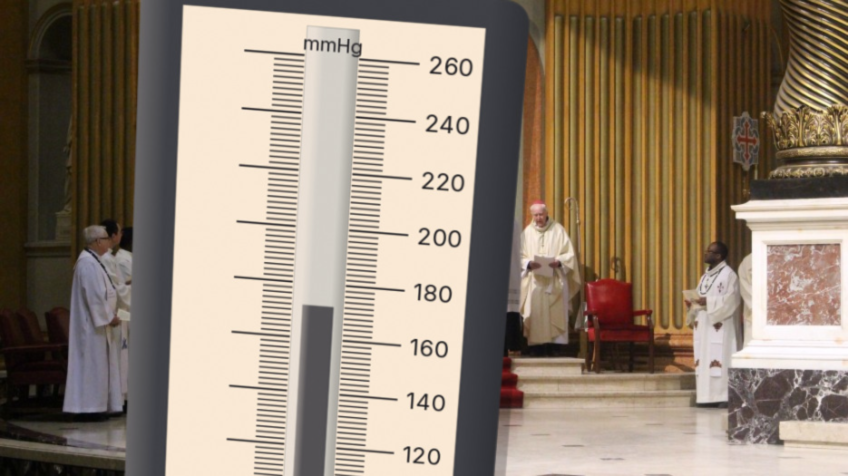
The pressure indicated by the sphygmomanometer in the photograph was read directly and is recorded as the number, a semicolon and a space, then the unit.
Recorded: 172; mmHg
